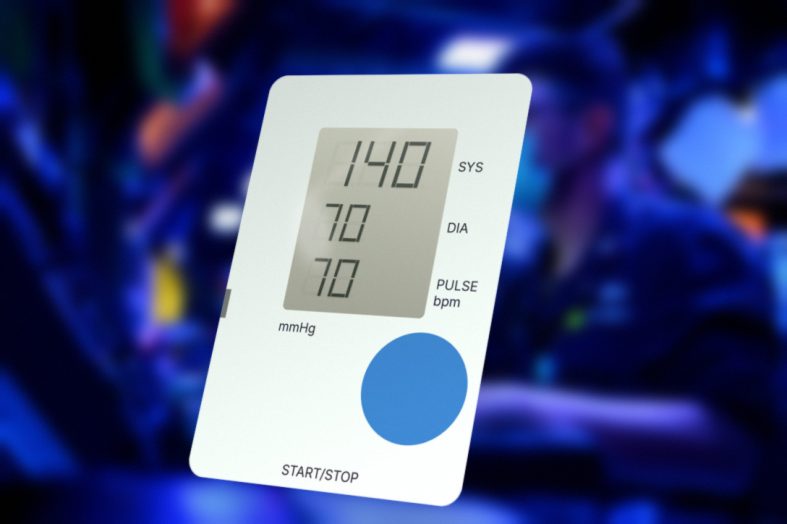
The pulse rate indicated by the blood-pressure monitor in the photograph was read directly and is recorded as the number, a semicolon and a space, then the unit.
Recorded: 70; bpm
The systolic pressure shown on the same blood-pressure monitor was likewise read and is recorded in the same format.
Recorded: 140; mmHg
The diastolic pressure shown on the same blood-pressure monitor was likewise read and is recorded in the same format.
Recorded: 70; mmHg
